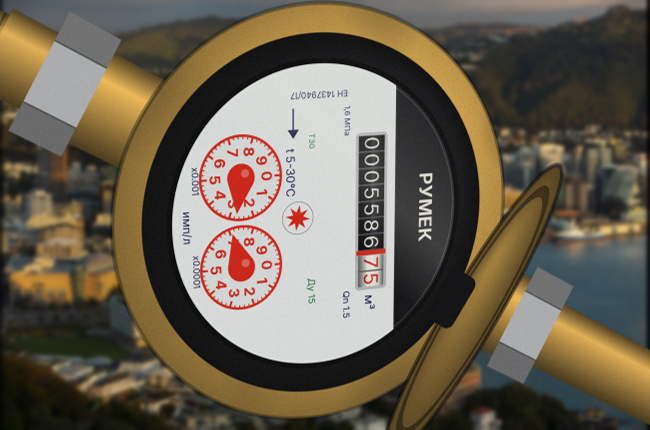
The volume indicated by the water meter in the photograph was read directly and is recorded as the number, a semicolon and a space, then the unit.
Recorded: 5586.7527; m³
